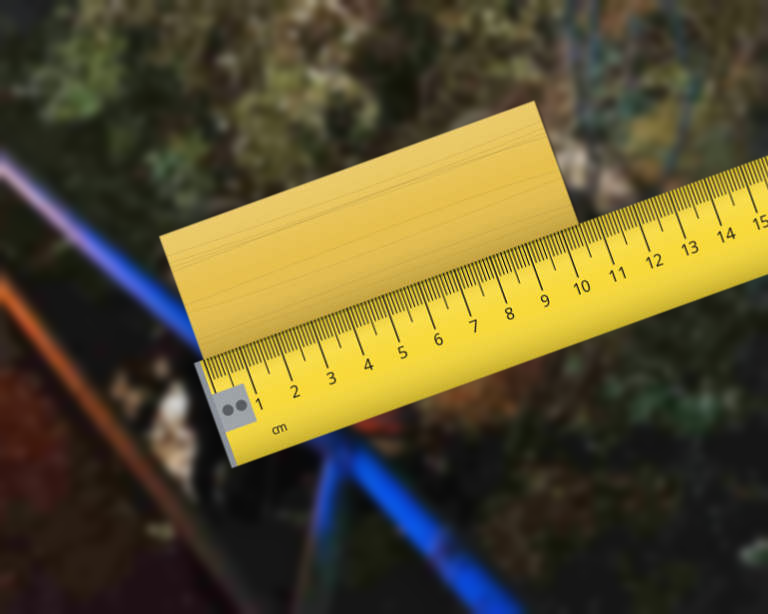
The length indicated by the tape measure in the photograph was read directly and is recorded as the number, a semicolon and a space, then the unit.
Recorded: 10.5; cm
